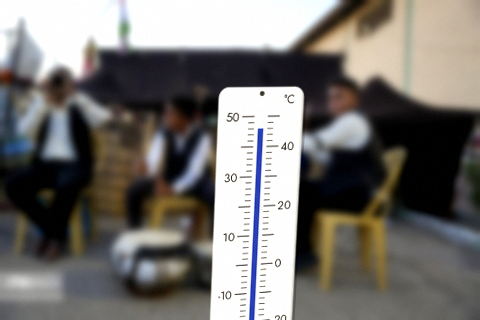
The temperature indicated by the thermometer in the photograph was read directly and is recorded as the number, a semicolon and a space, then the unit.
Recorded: 46; °C
